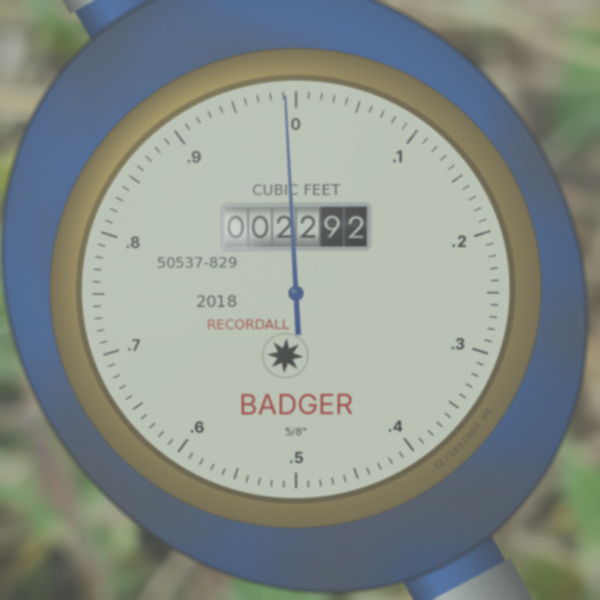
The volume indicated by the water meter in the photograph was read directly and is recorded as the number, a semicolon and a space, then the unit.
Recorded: 2291.99; ft³
